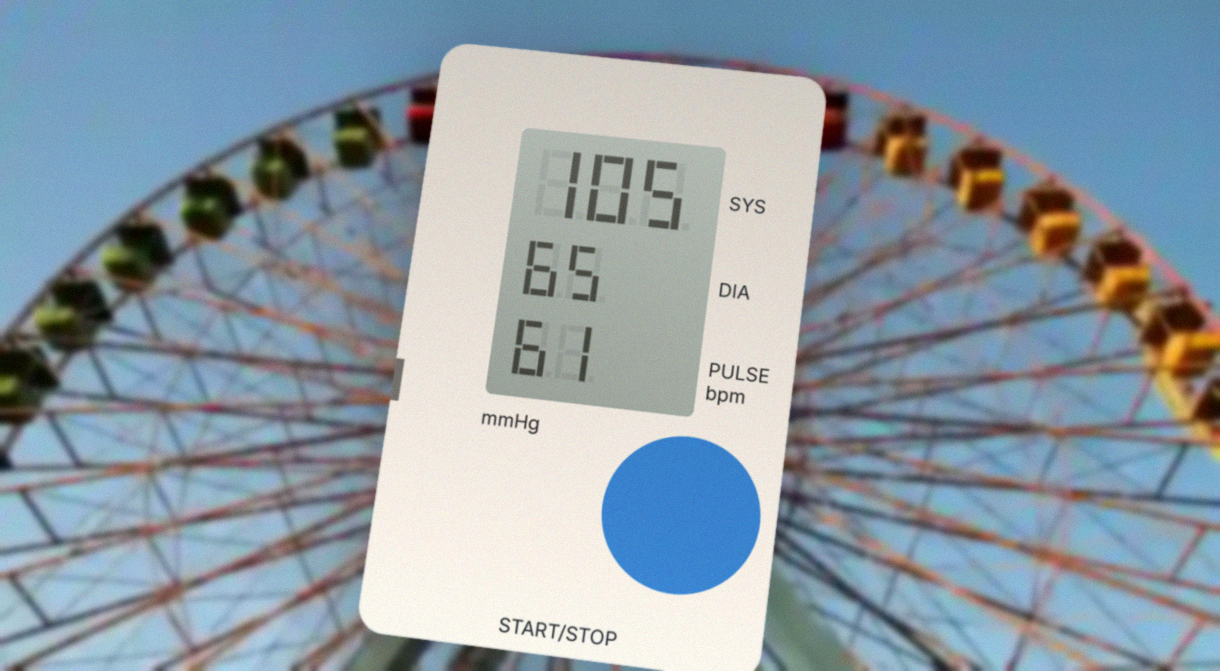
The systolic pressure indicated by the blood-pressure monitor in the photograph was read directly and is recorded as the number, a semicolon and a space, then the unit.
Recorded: 105; mmHg
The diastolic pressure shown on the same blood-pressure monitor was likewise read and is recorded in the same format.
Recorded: 65; mmHg
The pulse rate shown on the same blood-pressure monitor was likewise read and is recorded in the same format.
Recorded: 61; bpm
